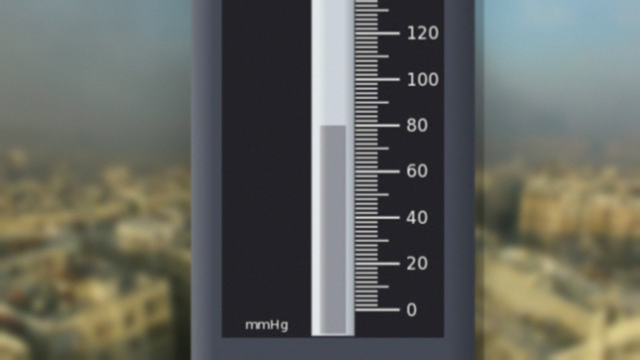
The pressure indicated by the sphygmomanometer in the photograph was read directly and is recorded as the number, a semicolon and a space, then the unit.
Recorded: 80; mmHg
